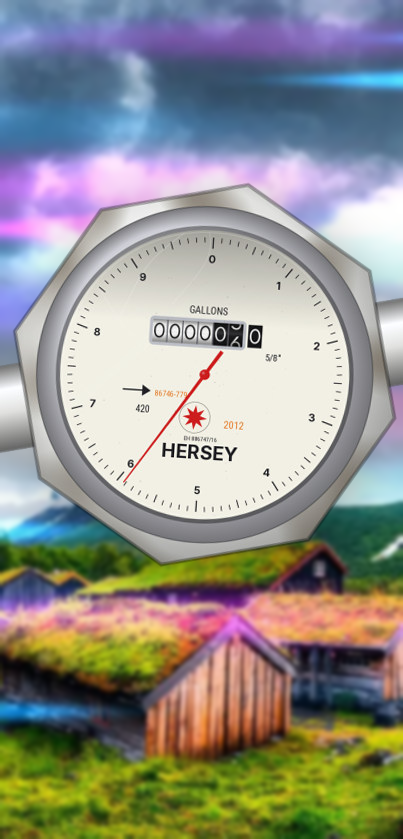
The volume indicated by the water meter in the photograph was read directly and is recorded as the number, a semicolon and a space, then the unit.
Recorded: 55.9; gal
